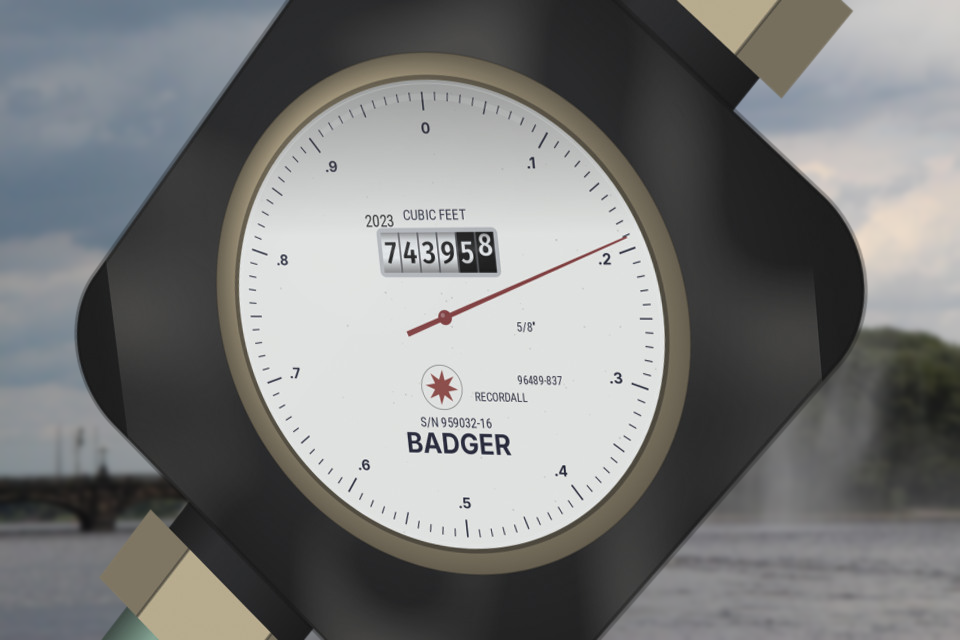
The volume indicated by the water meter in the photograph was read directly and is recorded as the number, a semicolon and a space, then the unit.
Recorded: 743958.19; ft³
